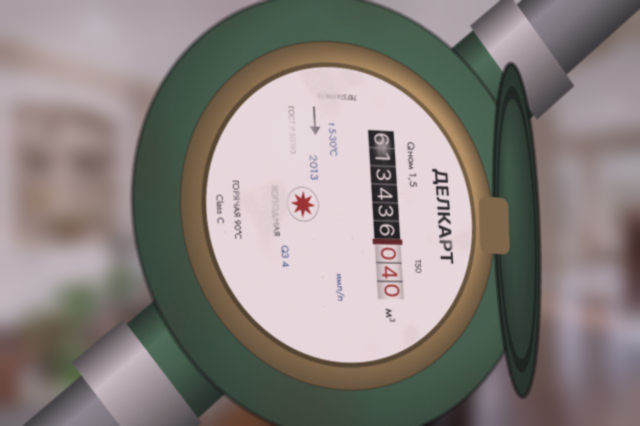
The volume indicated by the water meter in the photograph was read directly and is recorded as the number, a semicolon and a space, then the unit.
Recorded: 613436.040; m³
